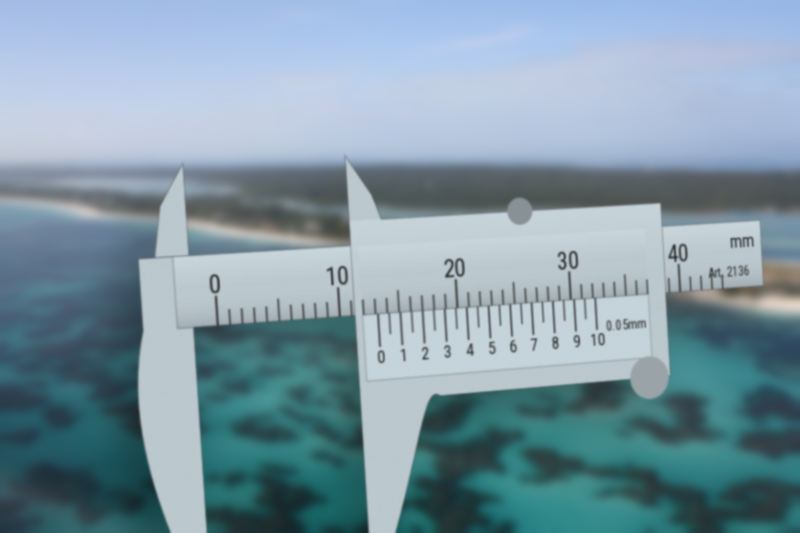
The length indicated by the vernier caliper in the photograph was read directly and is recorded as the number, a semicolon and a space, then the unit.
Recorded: 13.2; mm
